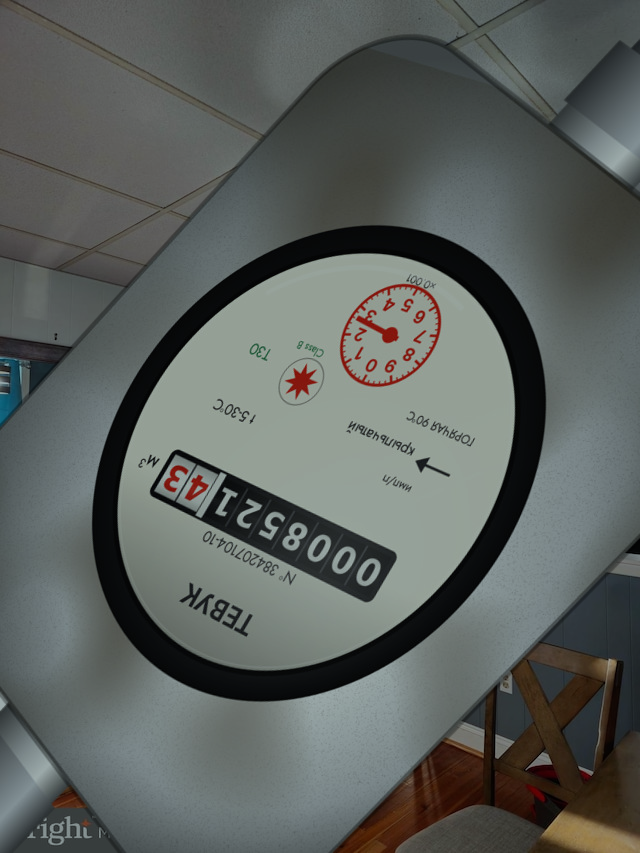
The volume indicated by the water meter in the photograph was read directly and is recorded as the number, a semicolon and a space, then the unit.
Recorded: 8521.432; m³
